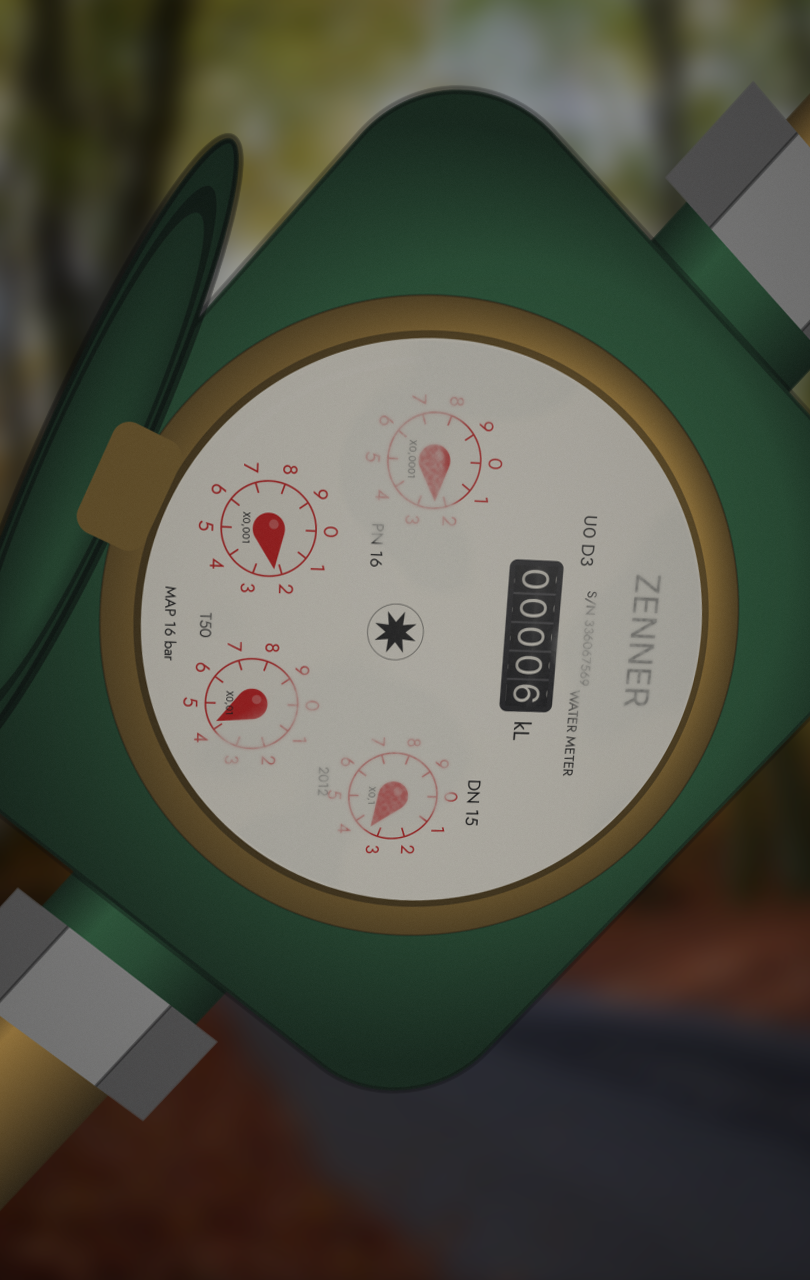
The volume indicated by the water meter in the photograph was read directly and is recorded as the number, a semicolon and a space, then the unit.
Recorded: 6.3422; kL
